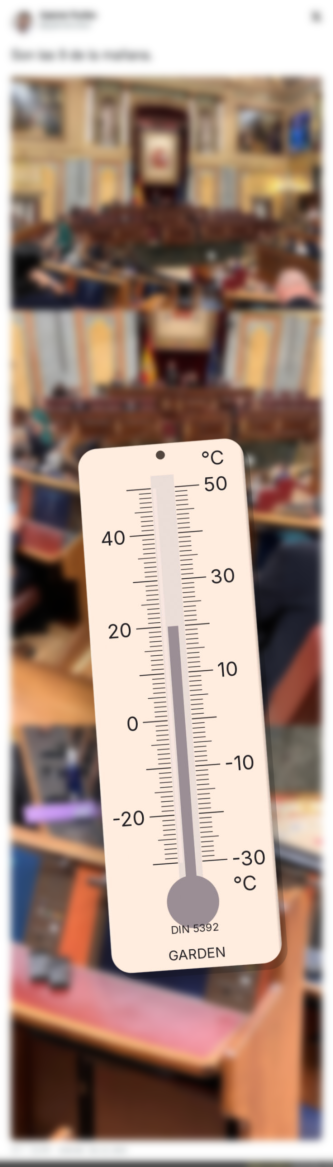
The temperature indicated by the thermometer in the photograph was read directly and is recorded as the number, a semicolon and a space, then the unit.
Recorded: 20; °C
